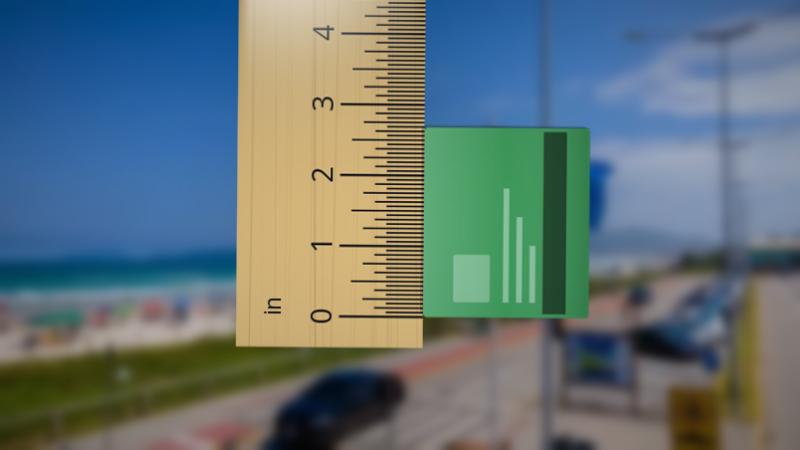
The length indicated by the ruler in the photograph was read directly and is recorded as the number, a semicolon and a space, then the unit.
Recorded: 2.6875; in
